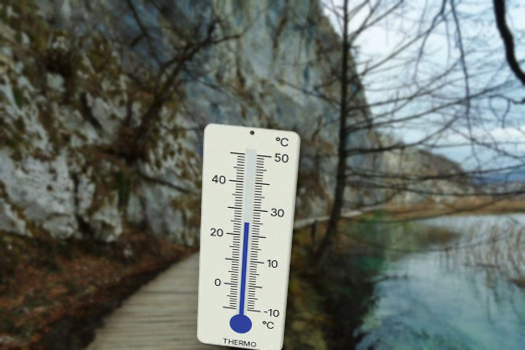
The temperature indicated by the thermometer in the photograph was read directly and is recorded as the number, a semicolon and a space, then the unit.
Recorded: 25; °C
